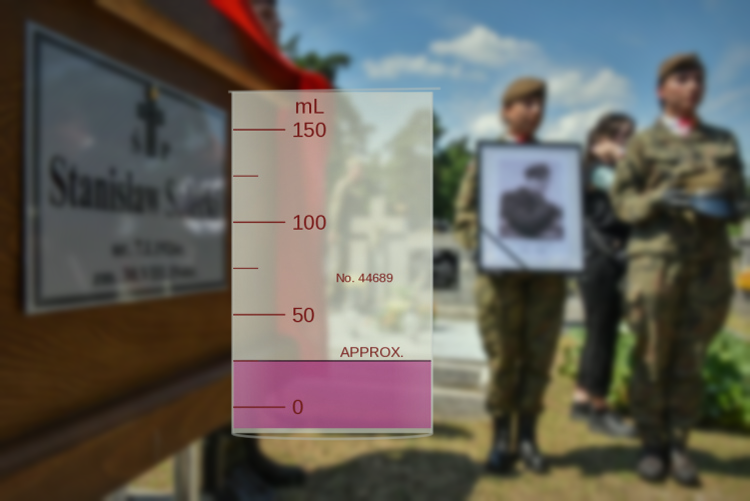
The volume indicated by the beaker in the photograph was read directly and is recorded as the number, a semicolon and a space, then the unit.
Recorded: 25; mL
